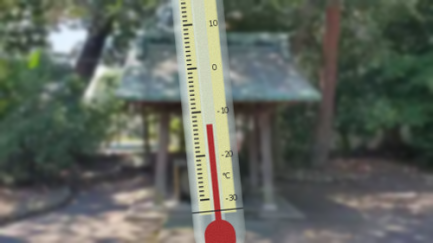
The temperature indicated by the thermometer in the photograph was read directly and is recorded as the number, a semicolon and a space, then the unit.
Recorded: -13; °C
